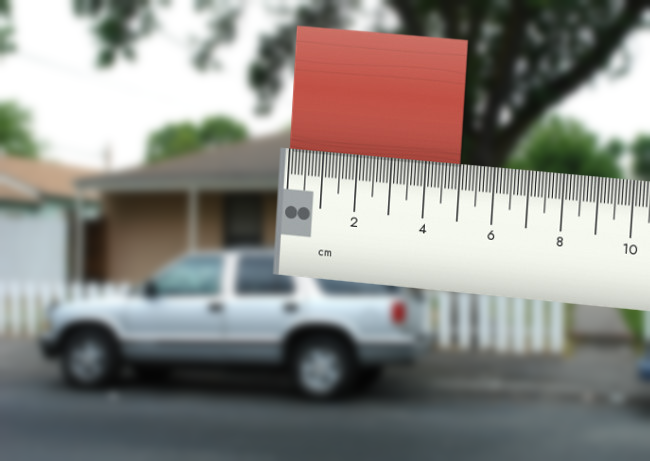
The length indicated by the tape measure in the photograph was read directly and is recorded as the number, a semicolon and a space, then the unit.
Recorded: 5; cm
